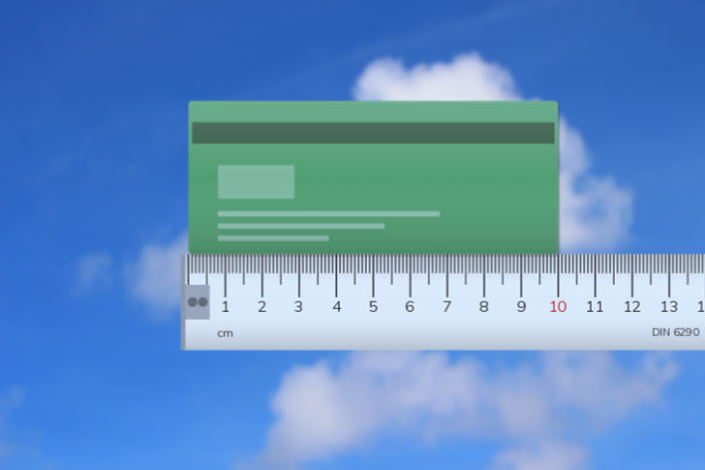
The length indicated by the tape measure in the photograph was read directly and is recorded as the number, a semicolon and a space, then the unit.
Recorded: 10; cm
